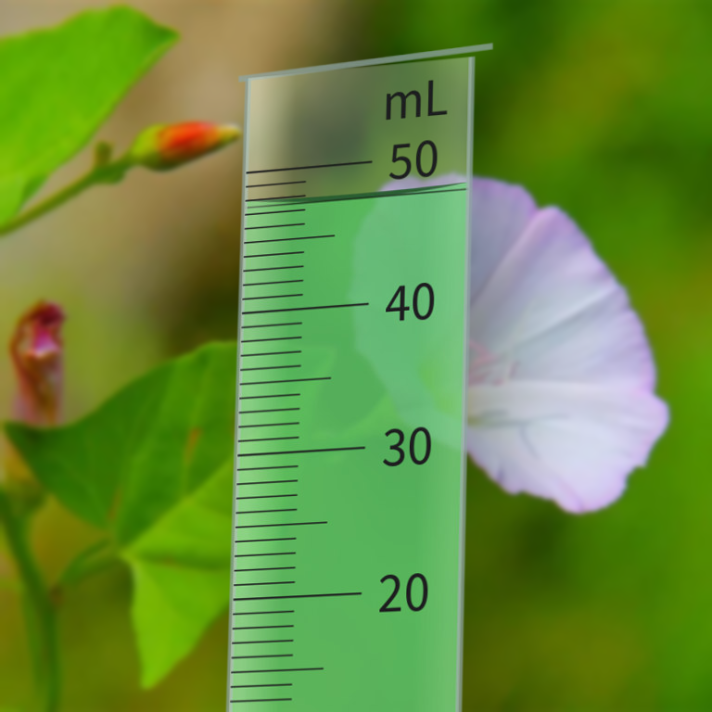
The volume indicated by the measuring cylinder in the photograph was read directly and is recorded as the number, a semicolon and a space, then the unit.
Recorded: 47.5; mL
